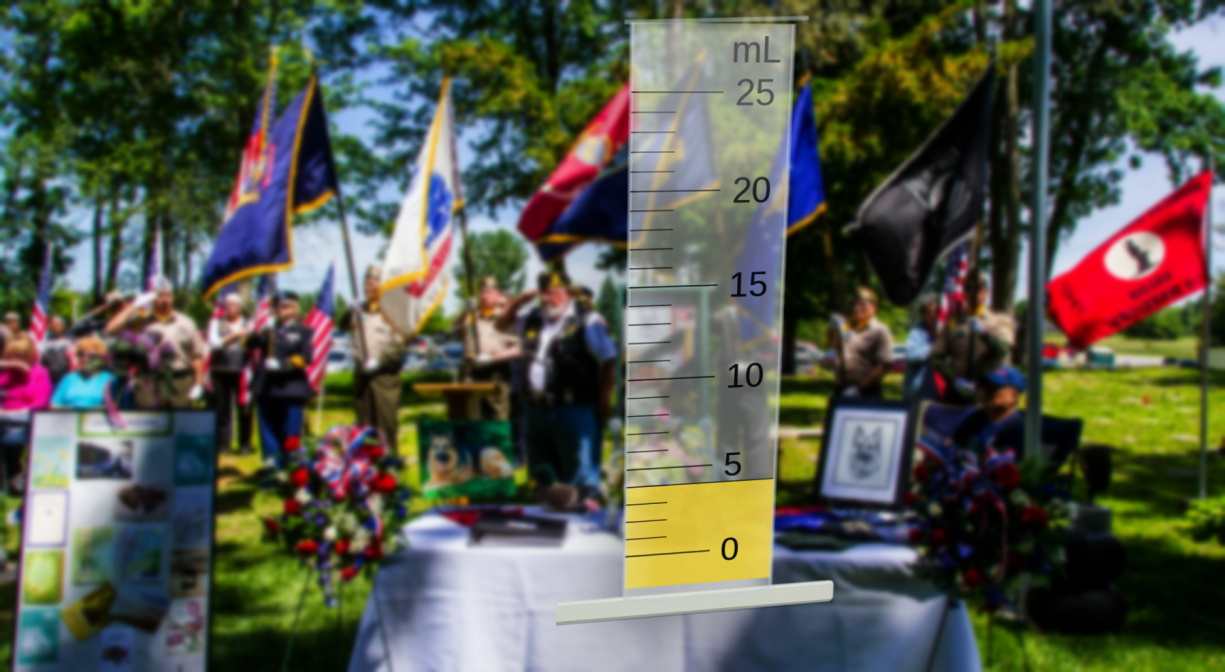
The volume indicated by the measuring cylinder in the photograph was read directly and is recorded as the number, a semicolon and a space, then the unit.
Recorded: 4; mL
